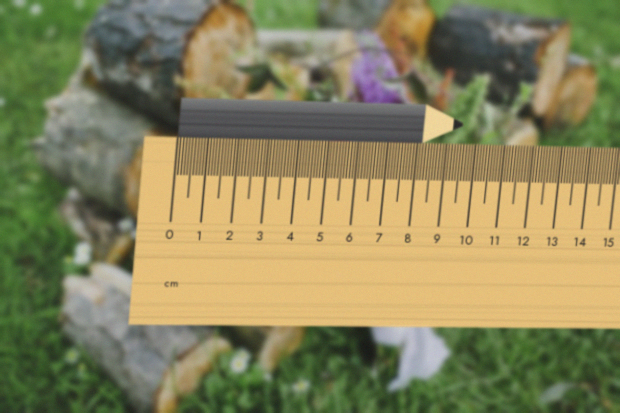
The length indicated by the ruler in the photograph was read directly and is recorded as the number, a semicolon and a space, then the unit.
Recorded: 9.5; cm
